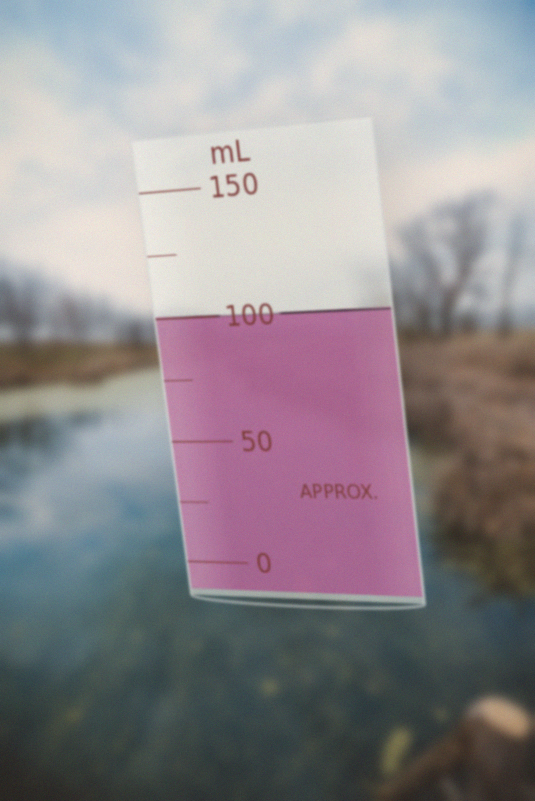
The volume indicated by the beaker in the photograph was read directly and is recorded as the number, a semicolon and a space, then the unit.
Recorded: 100; mL
